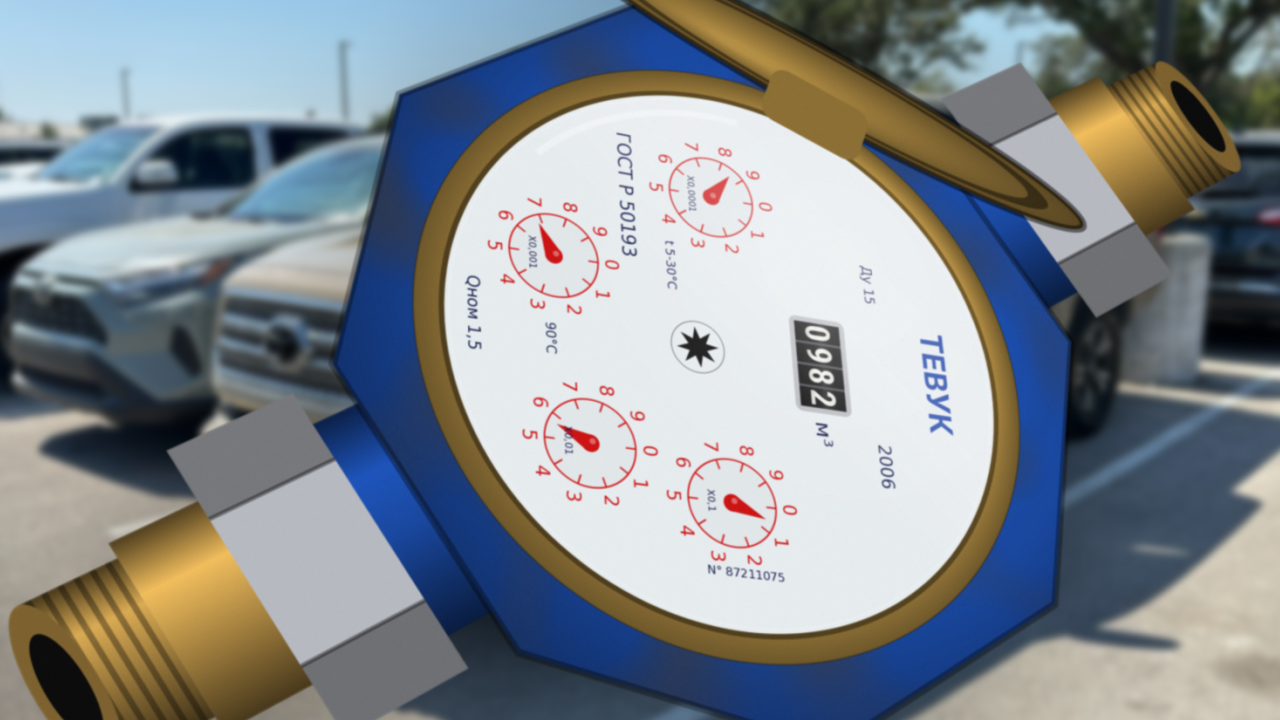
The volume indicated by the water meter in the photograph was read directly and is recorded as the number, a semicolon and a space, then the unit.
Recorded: 982.0568; m³
